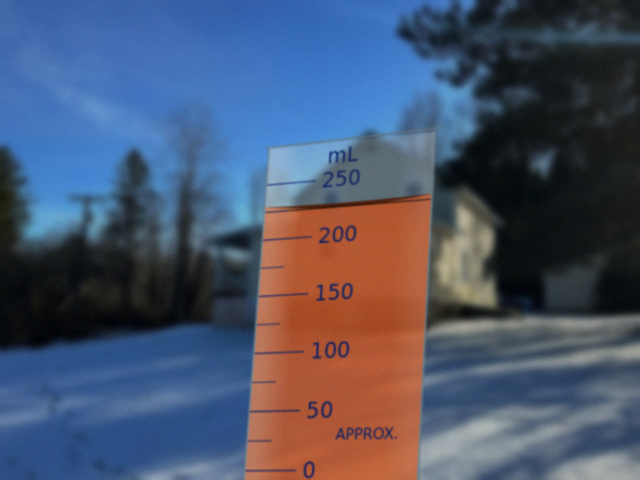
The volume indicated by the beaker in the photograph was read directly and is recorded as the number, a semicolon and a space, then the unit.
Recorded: 225; mL
